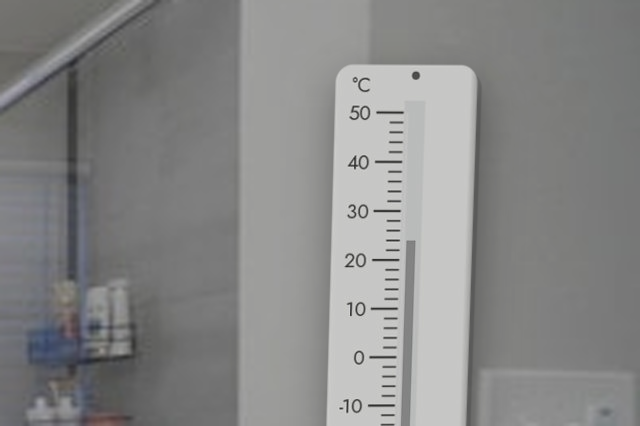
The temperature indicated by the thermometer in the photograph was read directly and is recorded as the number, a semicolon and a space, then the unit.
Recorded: 24; °C
